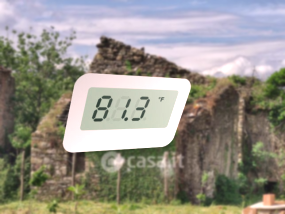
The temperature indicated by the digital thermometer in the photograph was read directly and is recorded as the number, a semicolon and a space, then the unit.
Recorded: 81.3; °F
